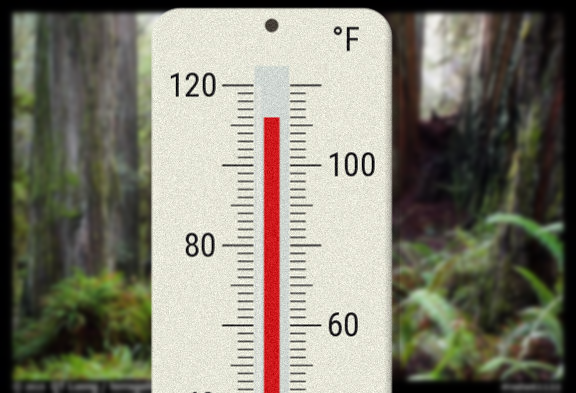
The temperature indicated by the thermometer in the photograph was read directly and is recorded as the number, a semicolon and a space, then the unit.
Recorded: 112; °F
